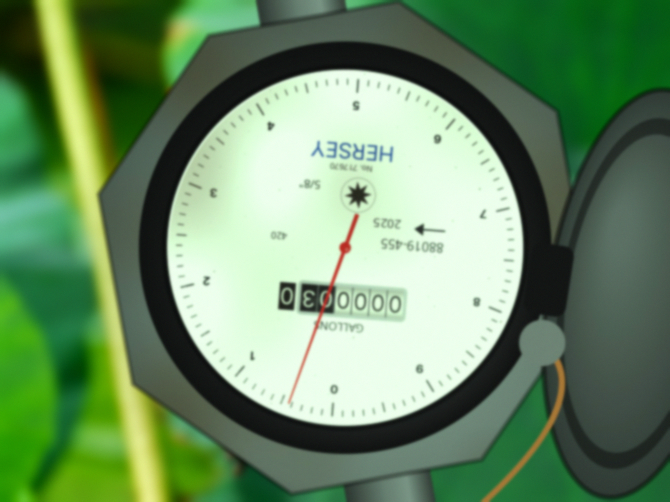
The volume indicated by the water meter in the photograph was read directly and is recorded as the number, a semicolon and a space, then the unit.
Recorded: 30.4; gal
